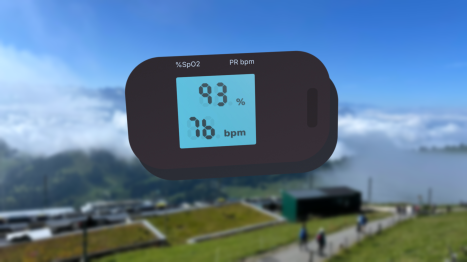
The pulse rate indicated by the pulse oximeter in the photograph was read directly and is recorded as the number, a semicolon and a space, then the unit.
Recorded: 76; bpm
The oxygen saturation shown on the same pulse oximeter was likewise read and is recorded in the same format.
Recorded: 93; %
